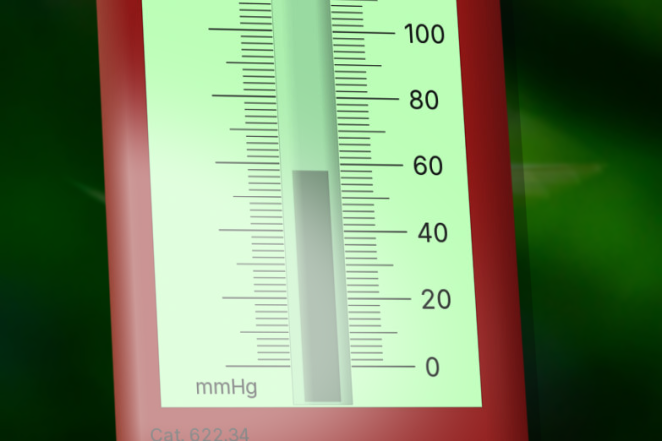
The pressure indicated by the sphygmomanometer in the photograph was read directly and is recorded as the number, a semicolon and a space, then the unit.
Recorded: 58; mmHg
